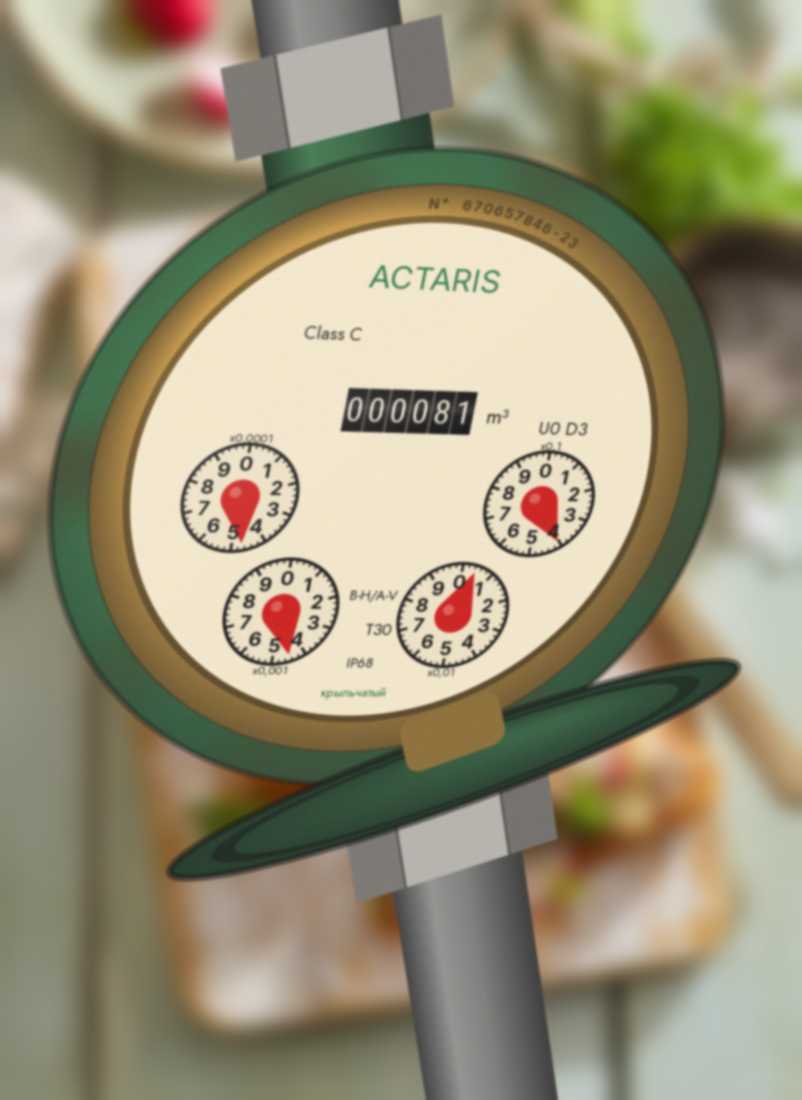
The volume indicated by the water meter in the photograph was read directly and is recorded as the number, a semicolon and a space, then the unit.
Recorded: 81.4044; m³
